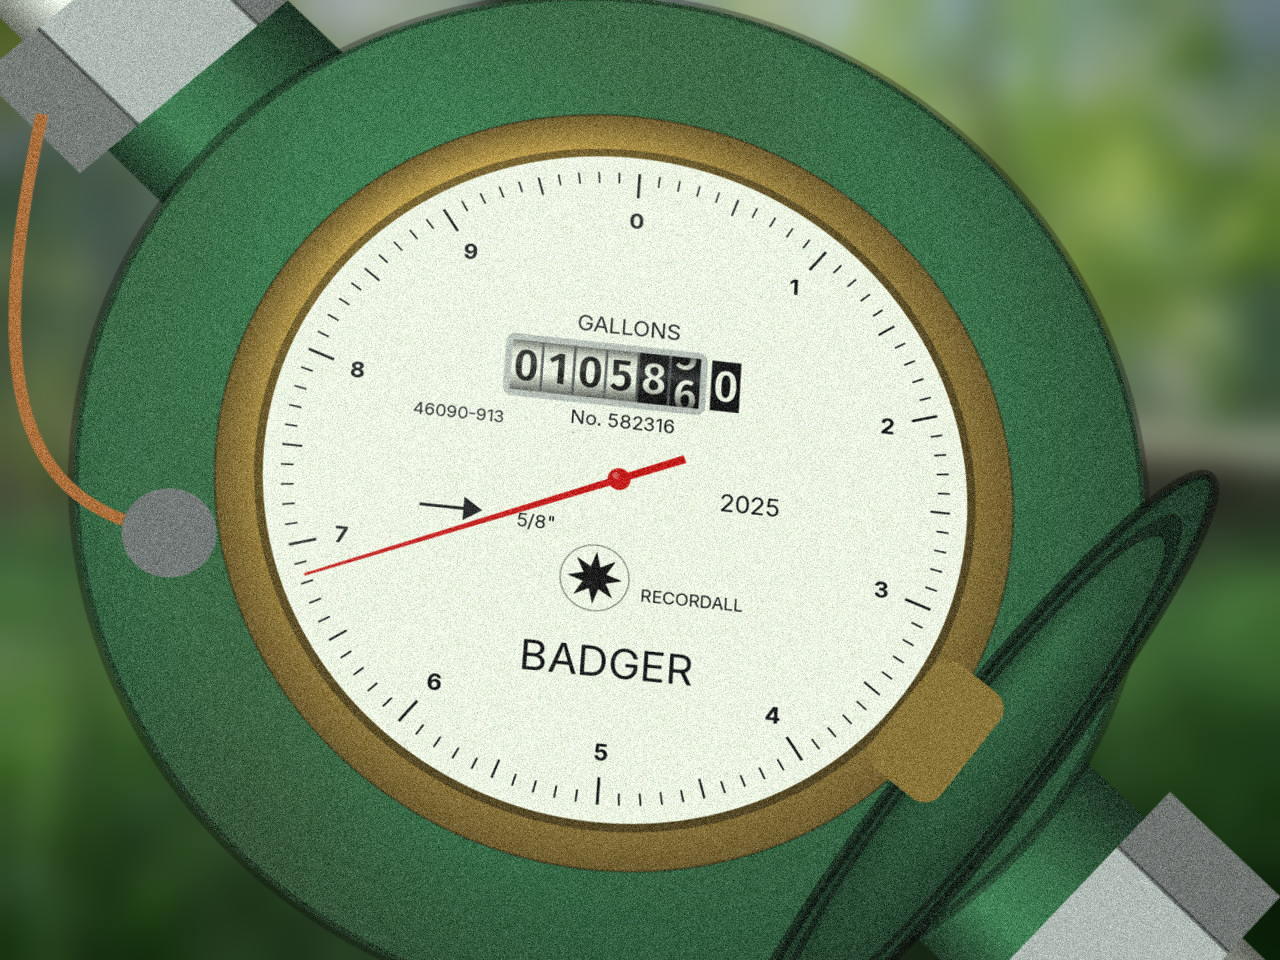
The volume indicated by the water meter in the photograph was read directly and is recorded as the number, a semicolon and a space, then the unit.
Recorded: 105856.8; gal
